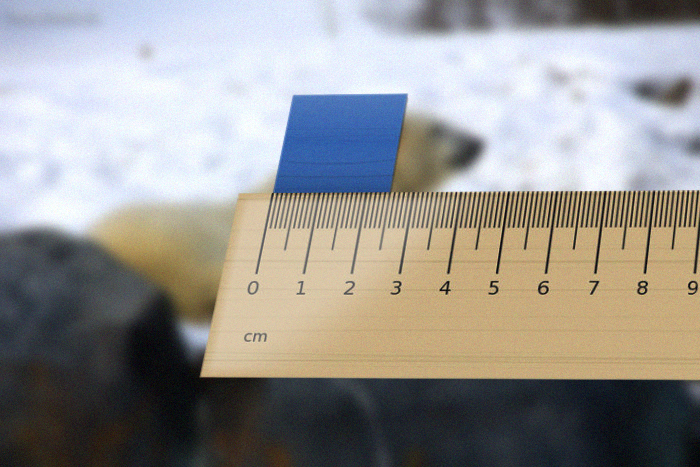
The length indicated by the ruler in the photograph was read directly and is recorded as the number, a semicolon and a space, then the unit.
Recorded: 2.5; cm
